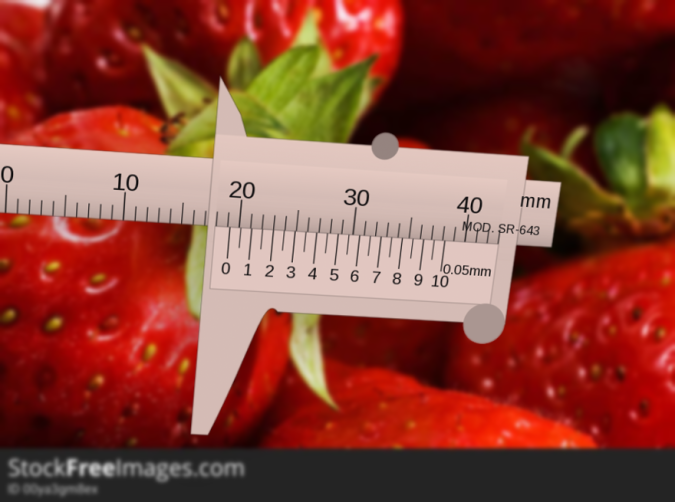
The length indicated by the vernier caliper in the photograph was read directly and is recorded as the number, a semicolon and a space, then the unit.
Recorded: 19.2; mm
